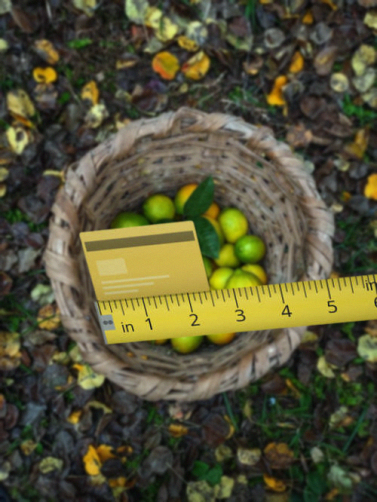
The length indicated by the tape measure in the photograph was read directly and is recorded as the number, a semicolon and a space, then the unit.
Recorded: 2.5; in
